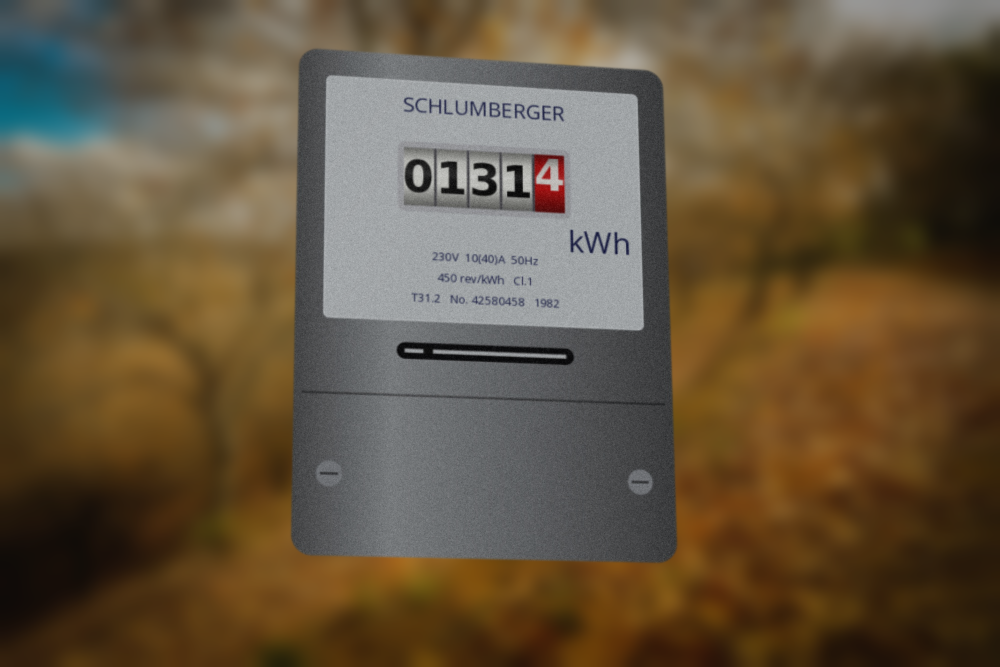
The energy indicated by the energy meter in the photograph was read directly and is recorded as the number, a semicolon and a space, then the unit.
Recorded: 131.4; kWh
